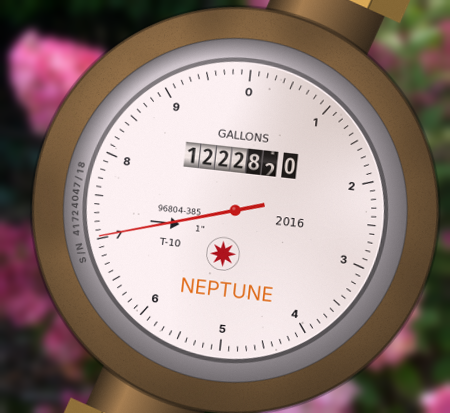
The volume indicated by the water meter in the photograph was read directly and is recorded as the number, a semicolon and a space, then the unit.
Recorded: 1222817.0; gal
